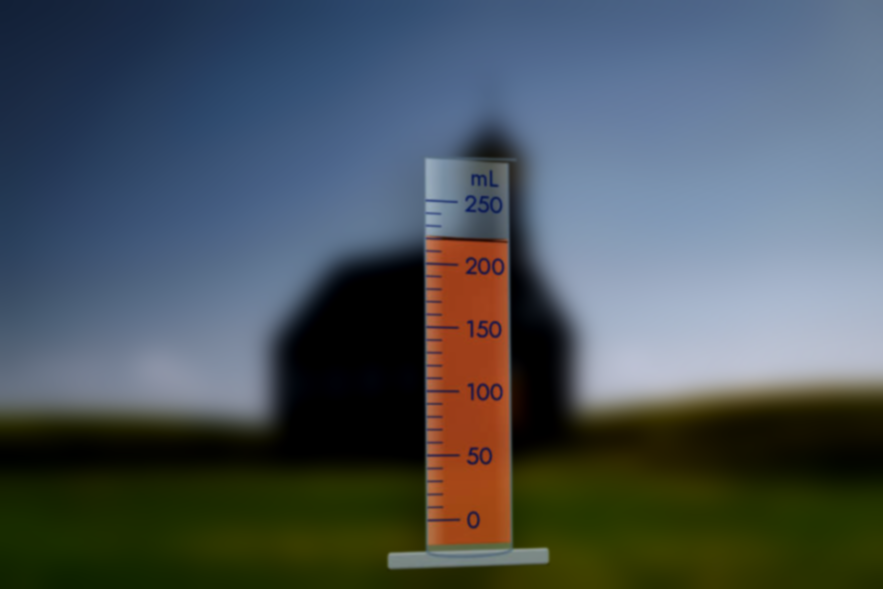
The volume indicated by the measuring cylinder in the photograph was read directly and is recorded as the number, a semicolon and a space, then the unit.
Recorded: 220; mL
